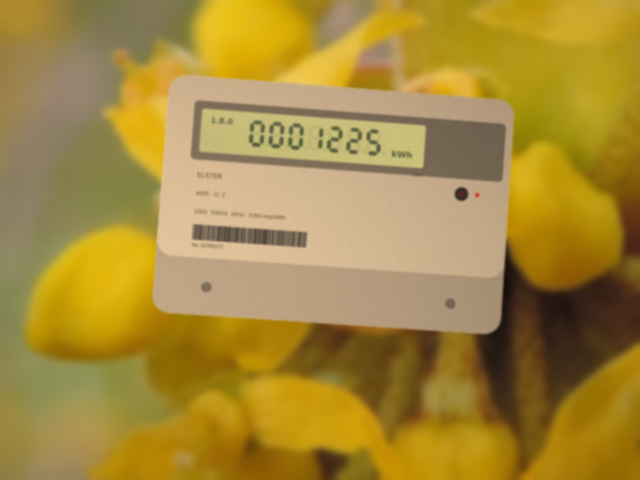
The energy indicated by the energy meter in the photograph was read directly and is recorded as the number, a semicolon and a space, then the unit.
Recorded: 1225; kWh
